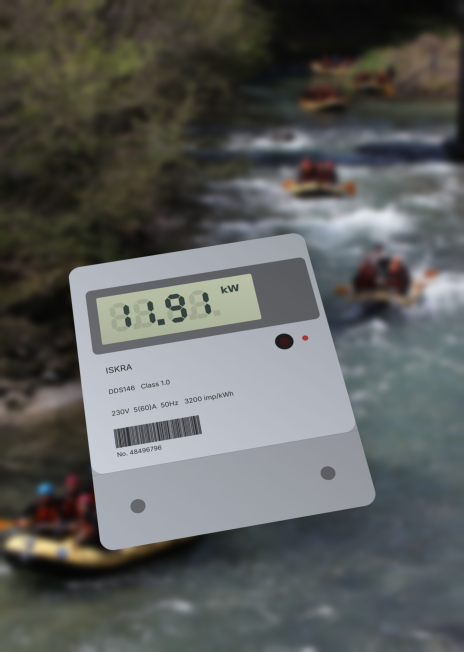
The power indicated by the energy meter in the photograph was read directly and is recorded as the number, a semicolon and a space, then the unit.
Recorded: 11.91; kW
